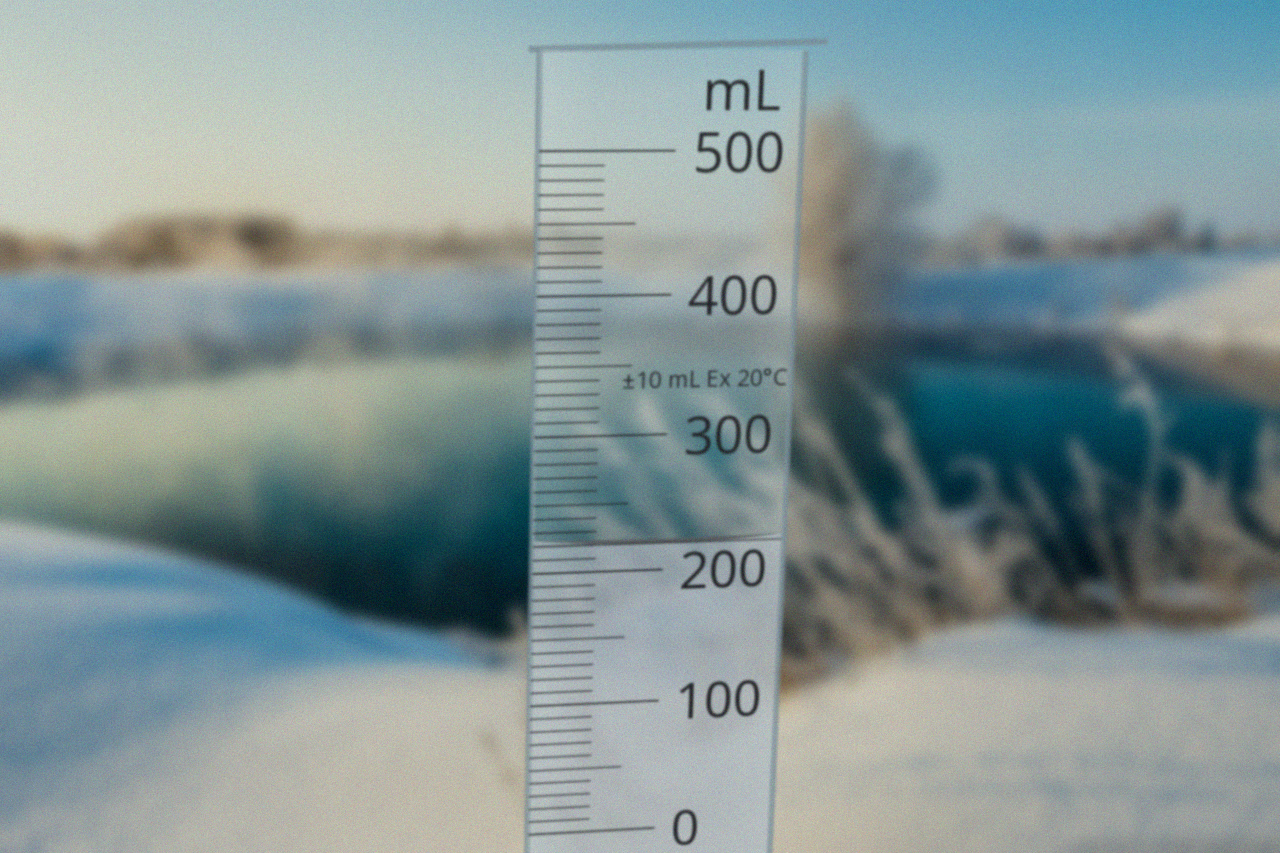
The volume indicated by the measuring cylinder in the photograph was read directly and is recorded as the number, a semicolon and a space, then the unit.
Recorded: 220; mL
